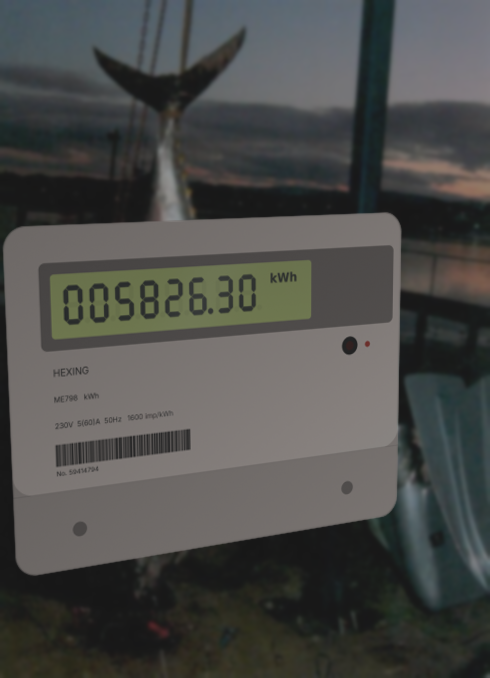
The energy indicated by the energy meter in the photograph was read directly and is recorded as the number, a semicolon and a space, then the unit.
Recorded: 5826.30; kWh
